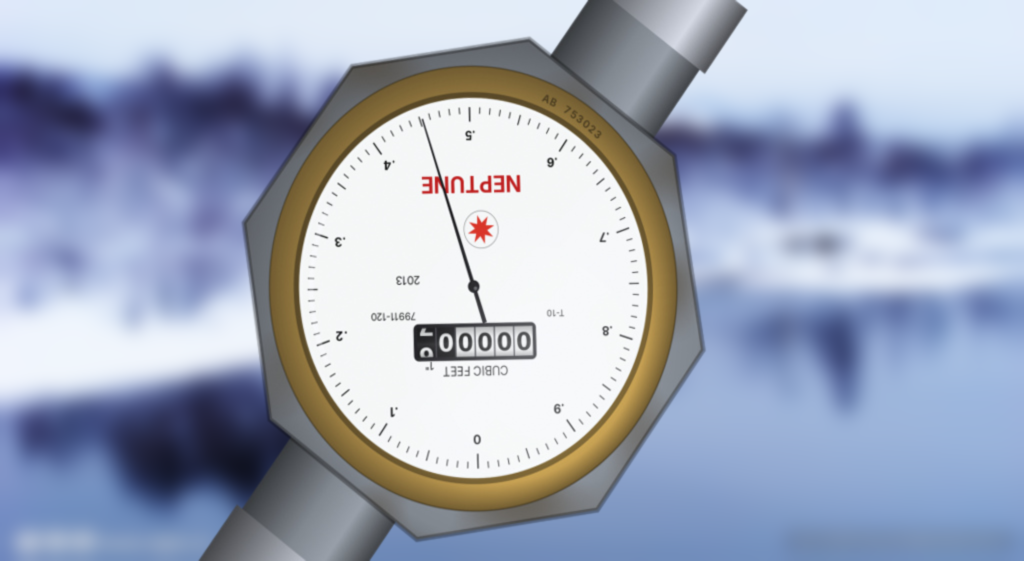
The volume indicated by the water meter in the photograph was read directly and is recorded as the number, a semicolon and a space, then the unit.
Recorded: 6.45; ft³
